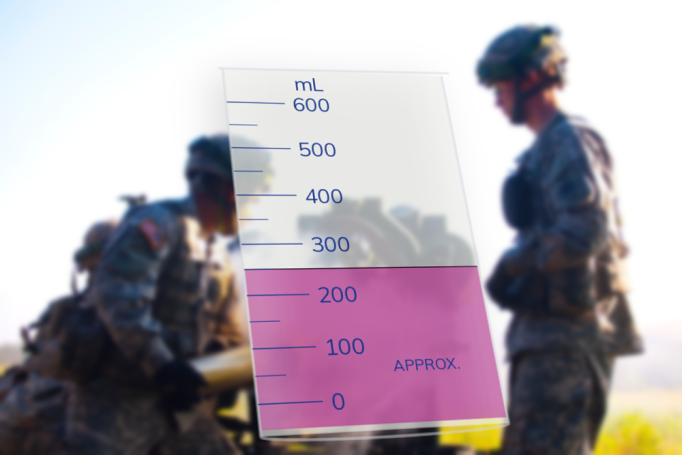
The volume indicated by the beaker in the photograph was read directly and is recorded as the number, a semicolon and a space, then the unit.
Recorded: 250; mL
